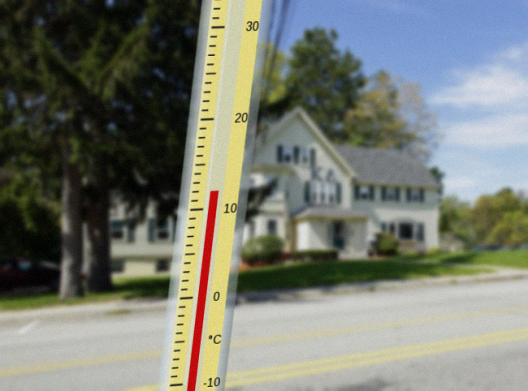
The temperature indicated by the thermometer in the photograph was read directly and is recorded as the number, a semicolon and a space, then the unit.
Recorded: 12; °C
